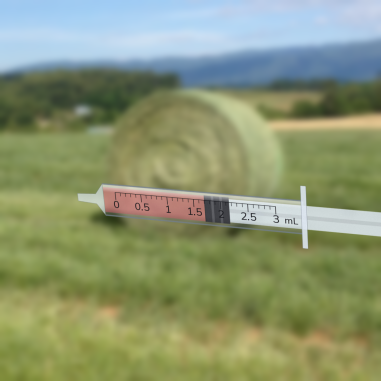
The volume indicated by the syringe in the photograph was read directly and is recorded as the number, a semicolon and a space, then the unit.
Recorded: 1.7; mL
